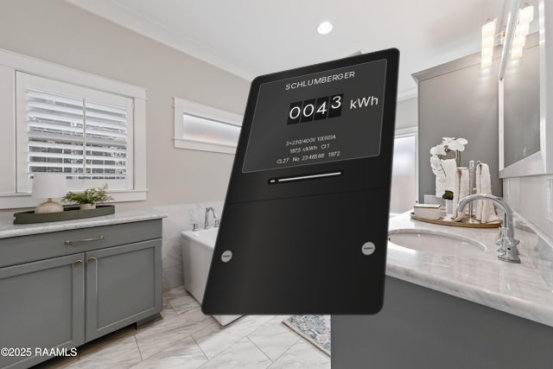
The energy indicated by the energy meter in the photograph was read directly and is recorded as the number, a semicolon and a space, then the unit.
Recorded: 43; kWh
